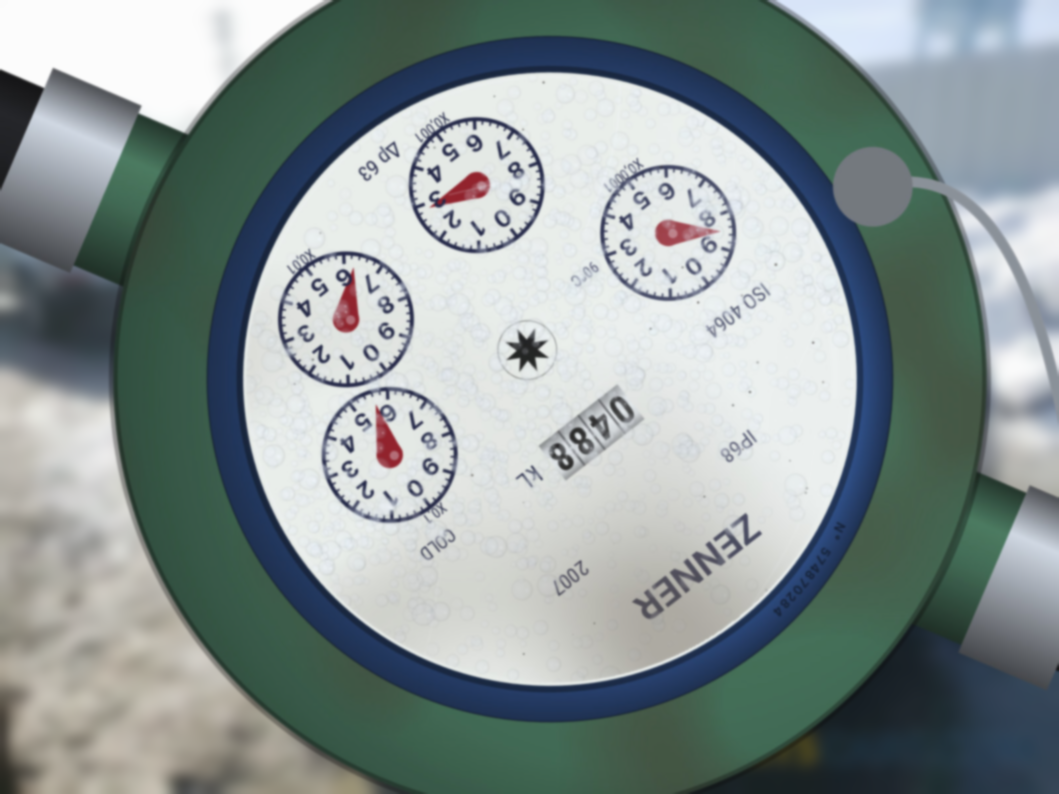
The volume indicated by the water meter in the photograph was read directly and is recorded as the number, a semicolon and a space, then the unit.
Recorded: 488.5628; kL
